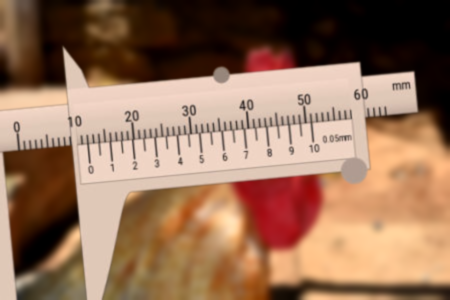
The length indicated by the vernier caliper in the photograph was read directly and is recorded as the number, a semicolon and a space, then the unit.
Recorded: 12.0; mm
